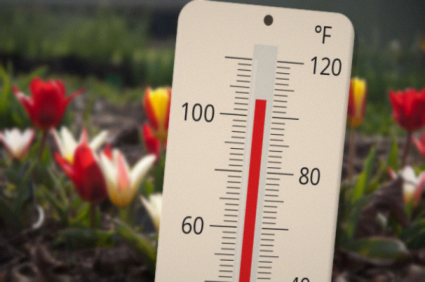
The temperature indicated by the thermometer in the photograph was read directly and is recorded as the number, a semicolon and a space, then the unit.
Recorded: 106; °F
